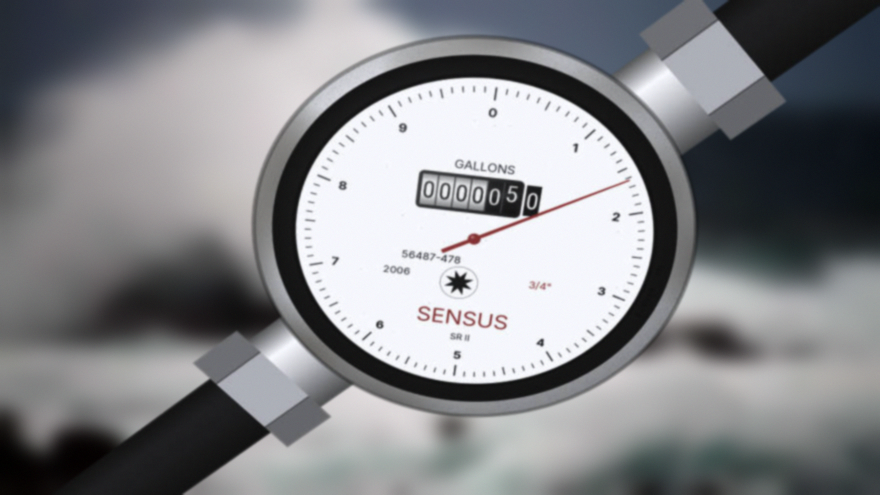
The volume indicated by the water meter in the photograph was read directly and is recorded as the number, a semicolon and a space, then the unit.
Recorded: 51.6; gal
